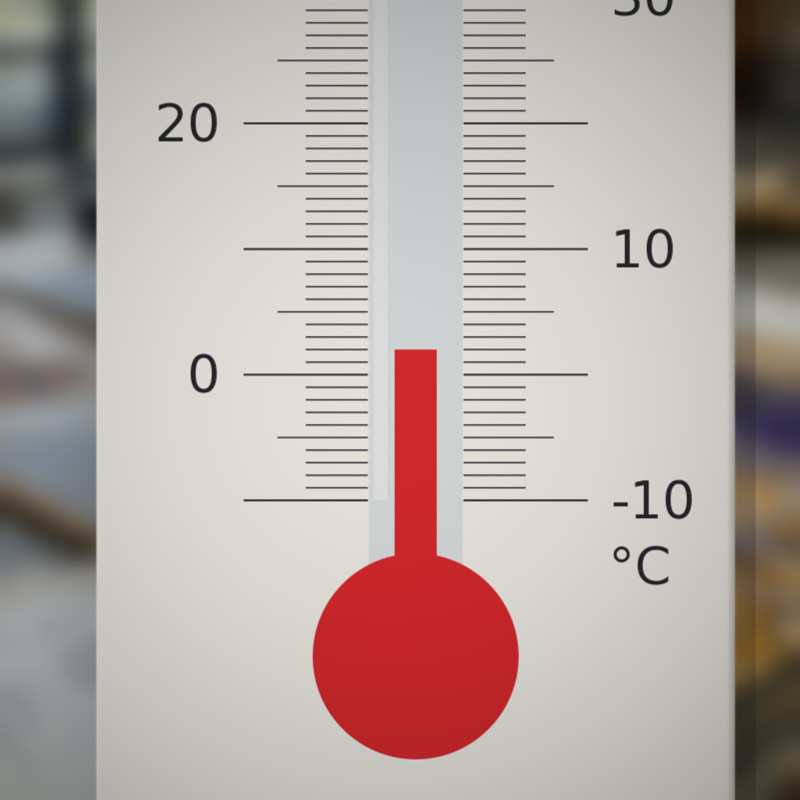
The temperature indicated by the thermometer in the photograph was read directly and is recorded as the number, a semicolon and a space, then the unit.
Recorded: 2; °C
